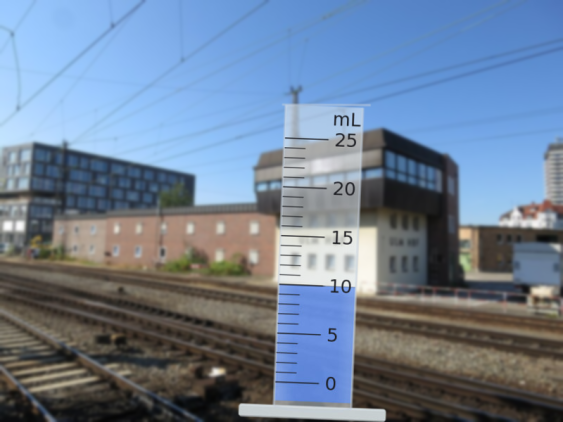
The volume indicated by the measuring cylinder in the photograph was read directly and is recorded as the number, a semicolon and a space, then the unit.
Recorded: 10; mL
